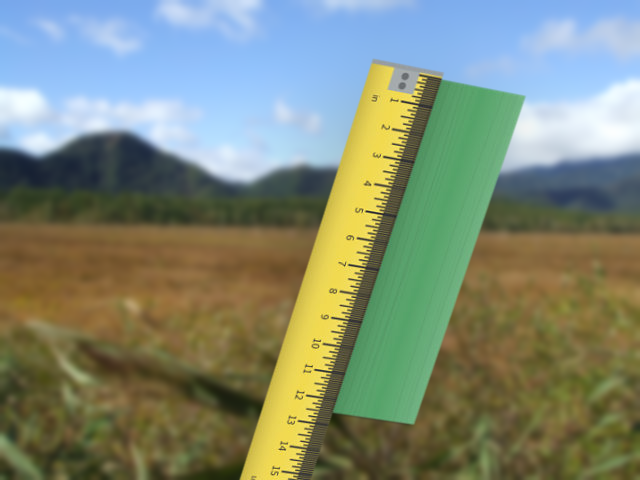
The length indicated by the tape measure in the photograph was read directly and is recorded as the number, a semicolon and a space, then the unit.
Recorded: 12.5; in
